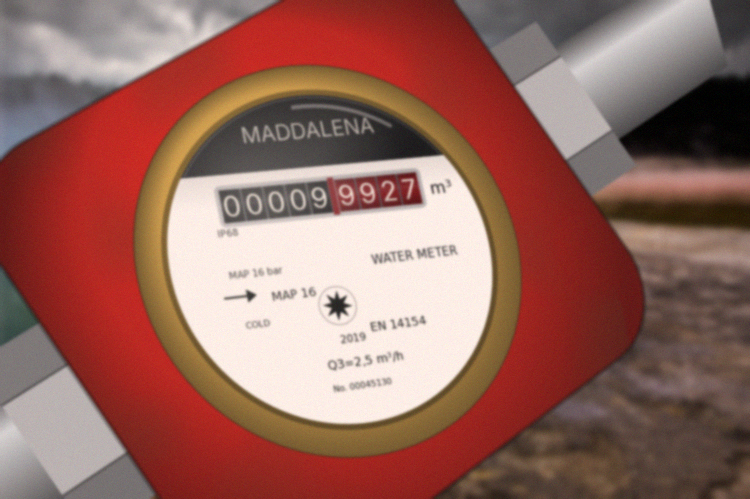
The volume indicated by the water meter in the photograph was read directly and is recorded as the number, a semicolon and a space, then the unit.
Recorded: 9.9927; m³
